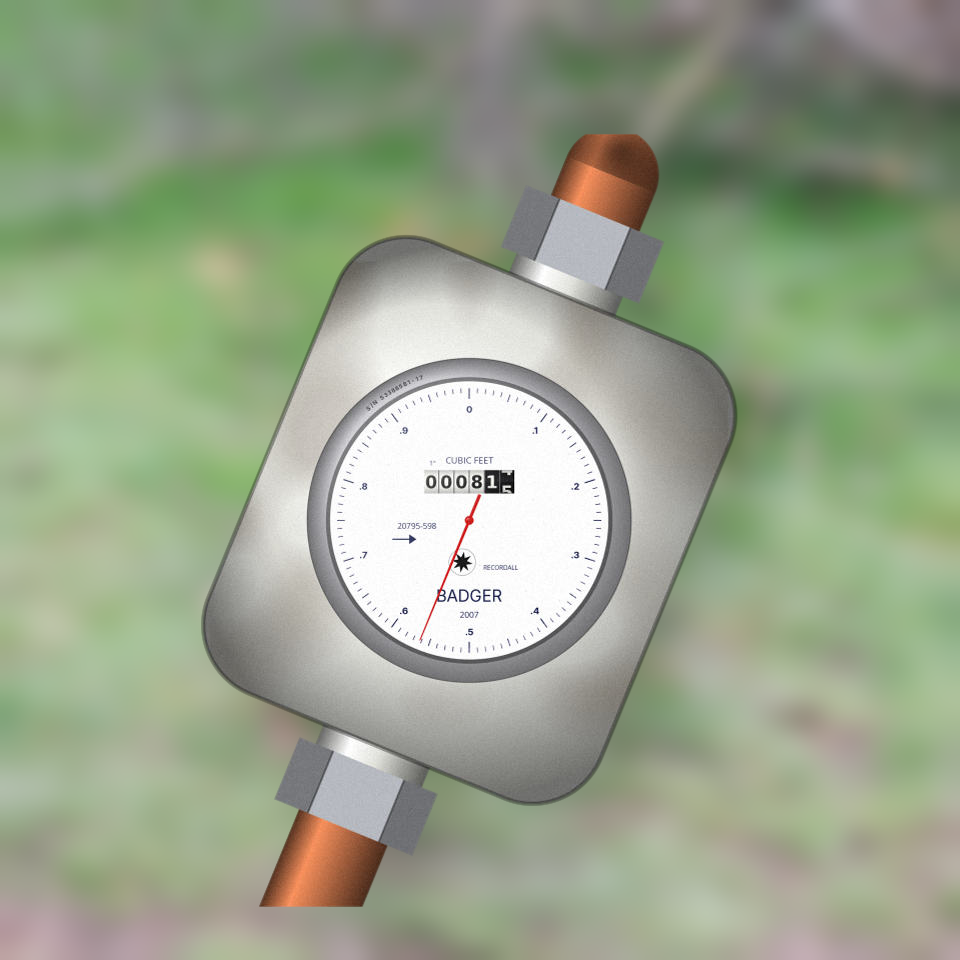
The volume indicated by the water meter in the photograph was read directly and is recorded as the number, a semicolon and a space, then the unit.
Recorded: 814.56; ft³
